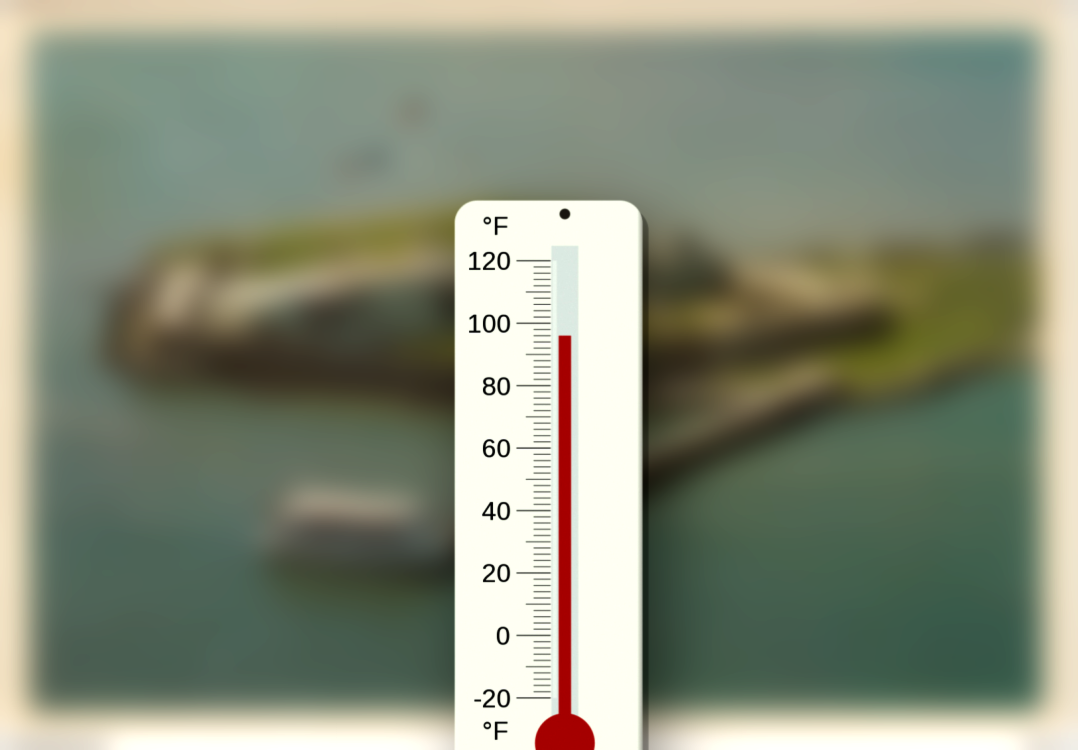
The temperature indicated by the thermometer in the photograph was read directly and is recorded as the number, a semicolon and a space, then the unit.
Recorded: 96; °F
